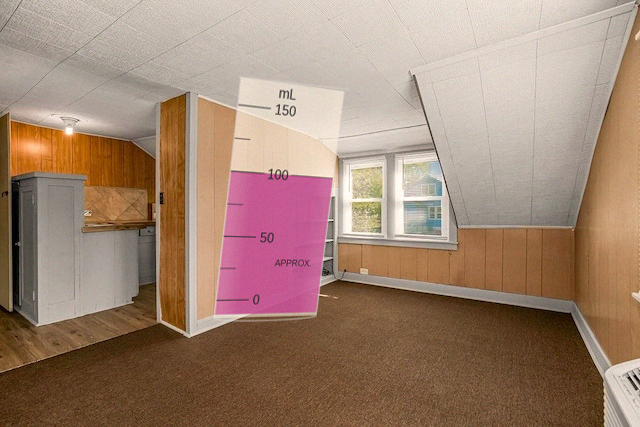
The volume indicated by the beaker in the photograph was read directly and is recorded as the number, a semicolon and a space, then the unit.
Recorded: 100; mL
